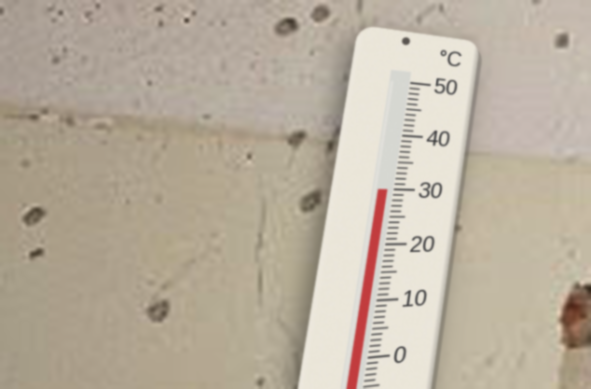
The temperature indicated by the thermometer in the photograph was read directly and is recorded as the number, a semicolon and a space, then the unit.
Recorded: 30; °C
